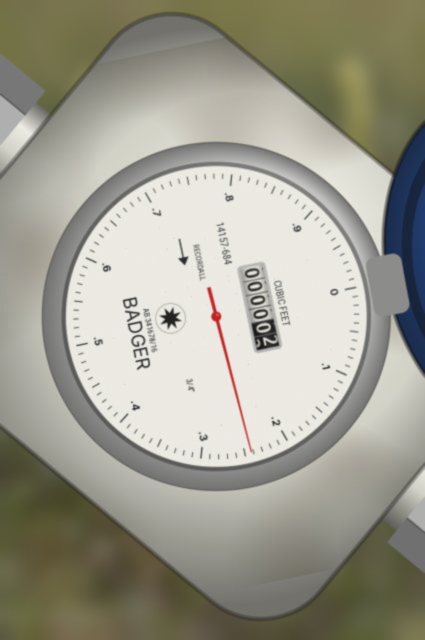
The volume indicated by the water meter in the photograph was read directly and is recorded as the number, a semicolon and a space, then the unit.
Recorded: 2.24; ft³
